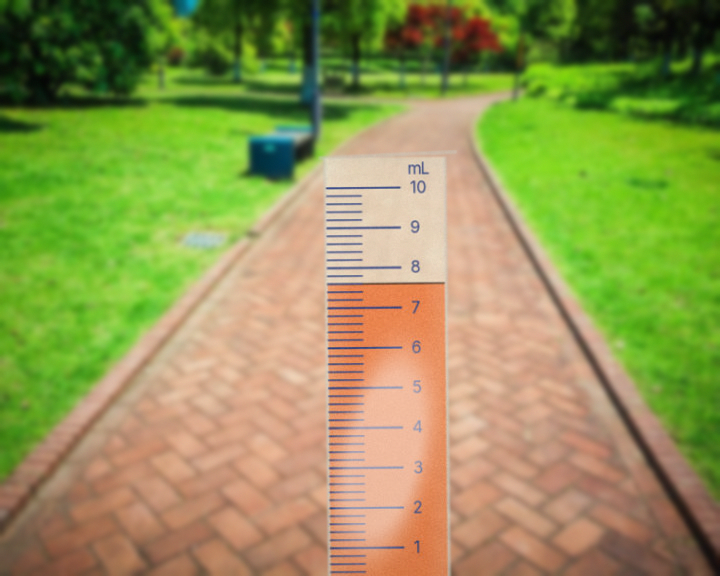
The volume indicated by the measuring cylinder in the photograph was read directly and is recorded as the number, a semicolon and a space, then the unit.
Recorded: 7.6; mL
